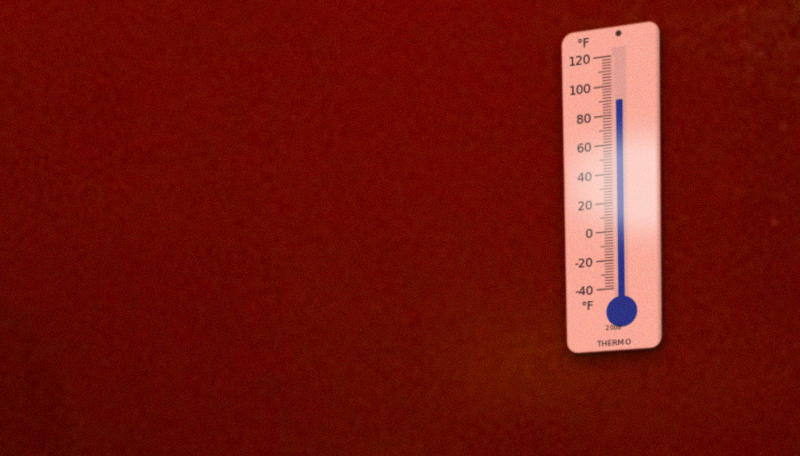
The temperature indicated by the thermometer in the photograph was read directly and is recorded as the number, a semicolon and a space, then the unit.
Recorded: 90; °F
